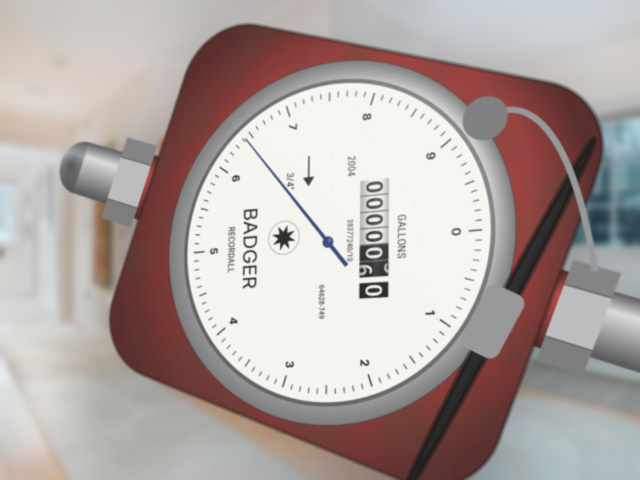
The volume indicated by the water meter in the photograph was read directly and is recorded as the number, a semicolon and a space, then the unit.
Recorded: 56.4; gal
